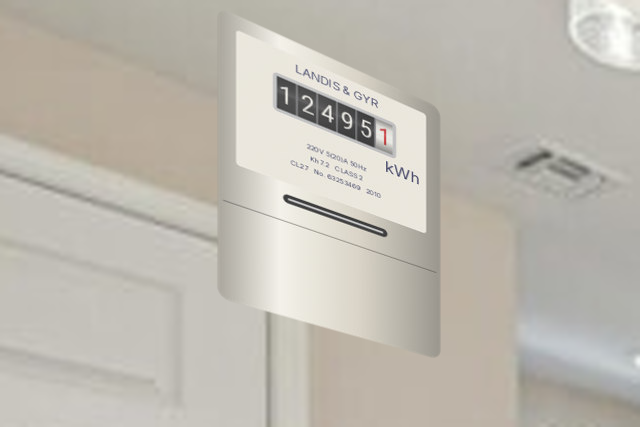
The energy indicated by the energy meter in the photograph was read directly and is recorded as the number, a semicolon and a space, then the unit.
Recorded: 12495.1; kWh
